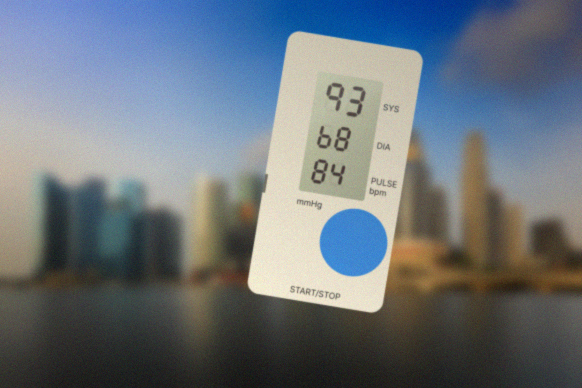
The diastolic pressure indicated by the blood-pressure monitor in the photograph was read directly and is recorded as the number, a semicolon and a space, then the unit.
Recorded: 68; mmHg
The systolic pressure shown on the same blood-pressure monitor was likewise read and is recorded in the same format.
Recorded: 93; mmHg
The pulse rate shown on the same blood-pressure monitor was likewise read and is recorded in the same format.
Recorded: 84; bpm
